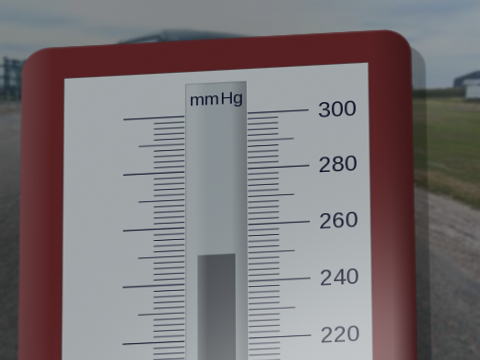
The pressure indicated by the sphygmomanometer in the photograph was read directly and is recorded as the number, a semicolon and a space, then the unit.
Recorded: 250; mmHg
